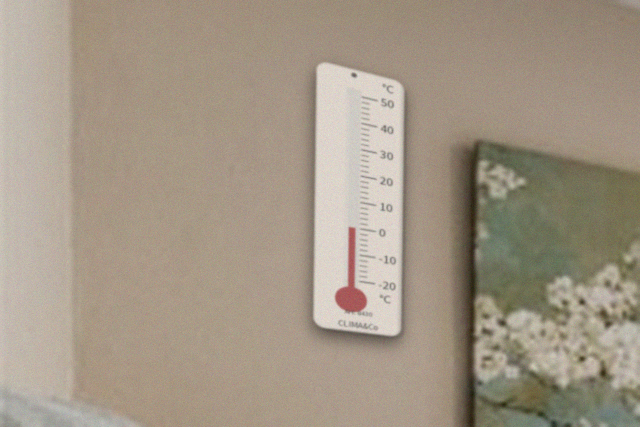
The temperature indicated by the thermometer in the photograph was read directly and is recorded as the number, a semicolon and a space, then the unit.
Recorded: 0; °C
